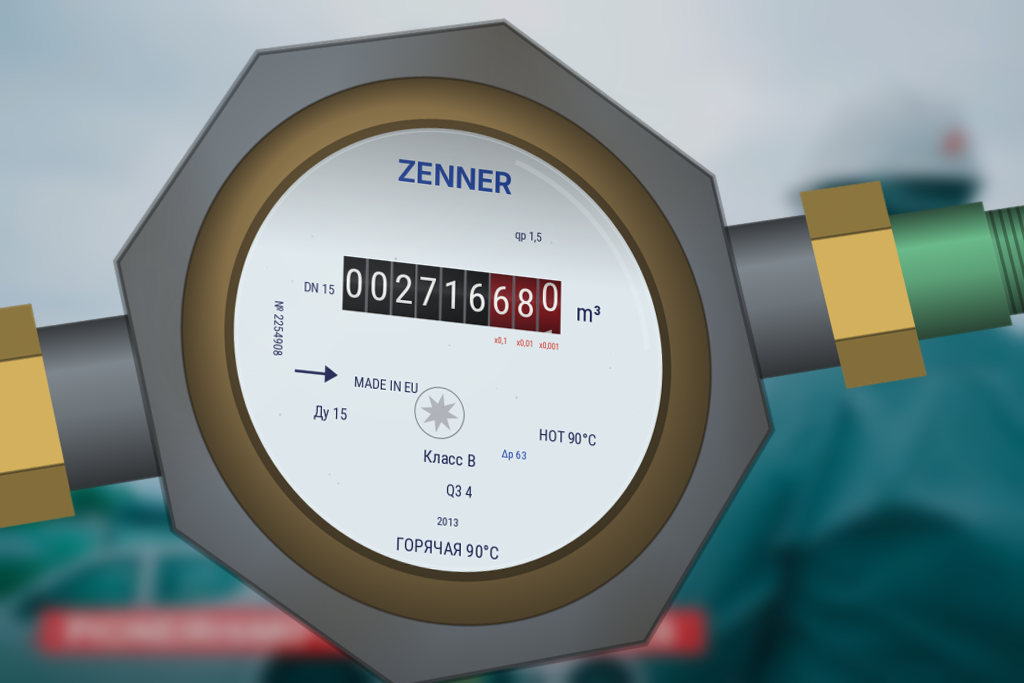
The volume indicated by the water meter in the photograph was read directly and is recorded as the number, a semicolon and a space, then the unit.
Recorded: 2716.680; m³
